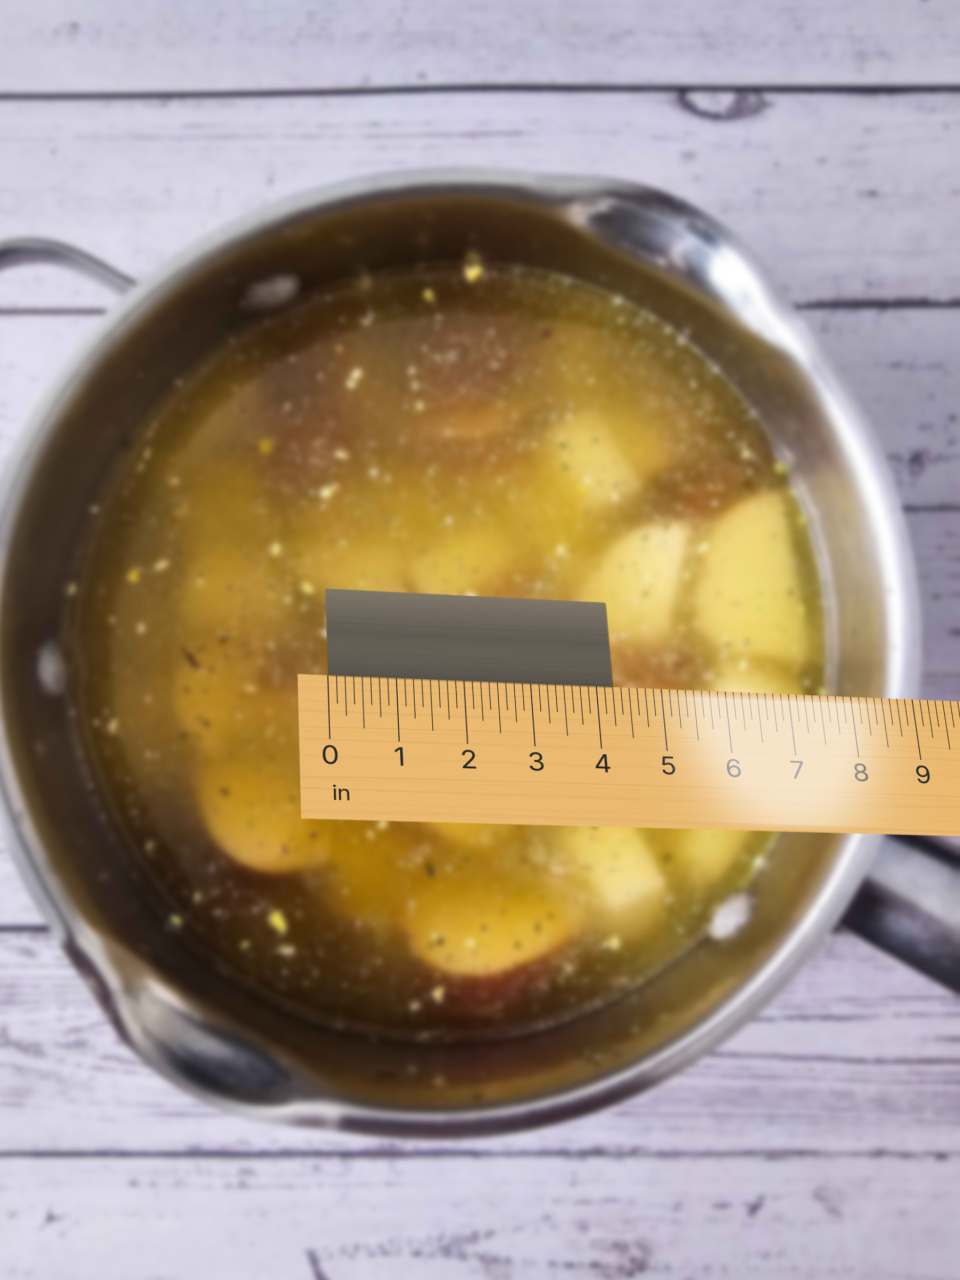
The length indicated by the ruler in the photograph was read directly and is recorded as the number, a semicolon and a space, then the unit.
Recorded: 4.25; in
